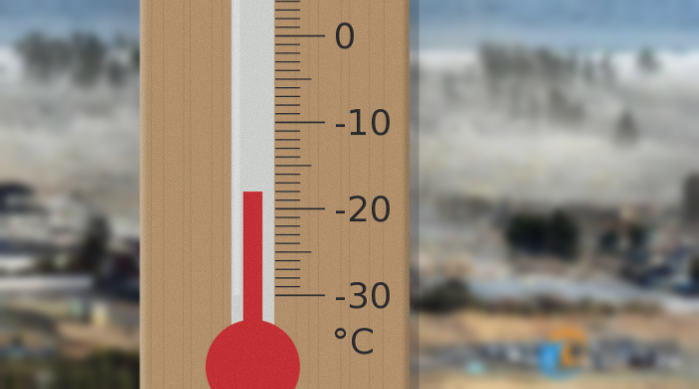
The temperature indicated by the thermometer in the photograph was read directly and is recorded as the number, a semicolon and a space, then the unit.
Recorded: -18; °C
